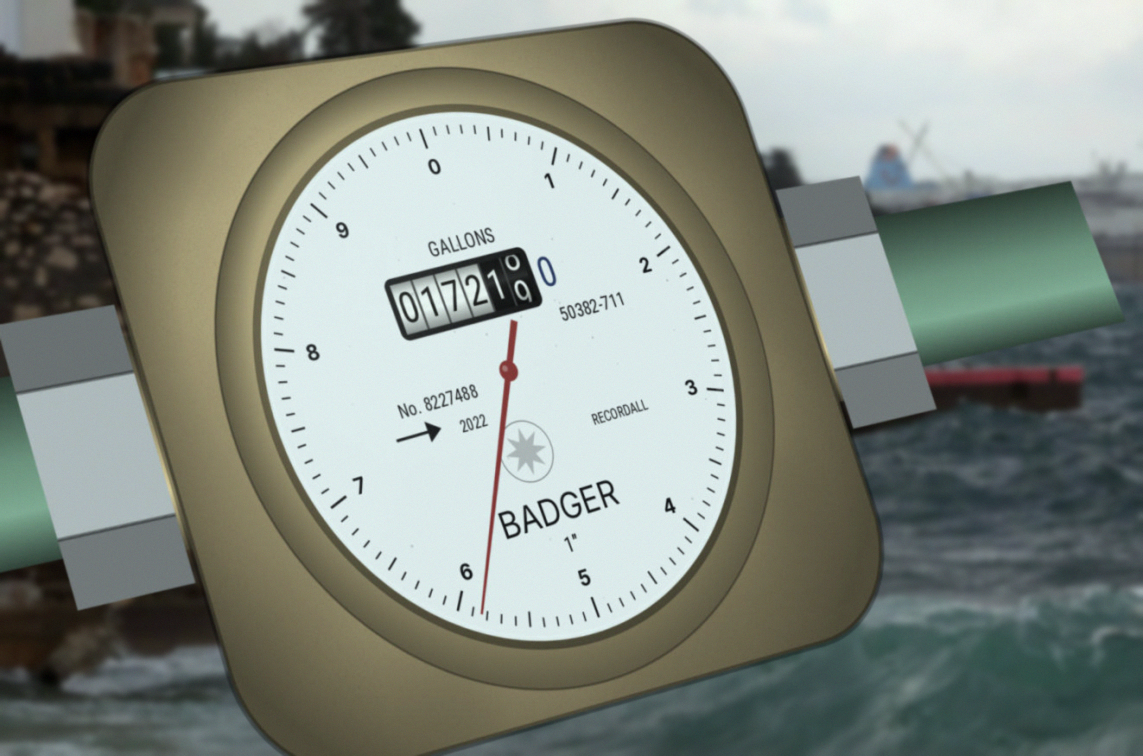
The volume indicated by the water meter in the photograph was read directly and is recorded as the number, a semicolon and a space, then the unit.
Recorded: 172185.8; gal
